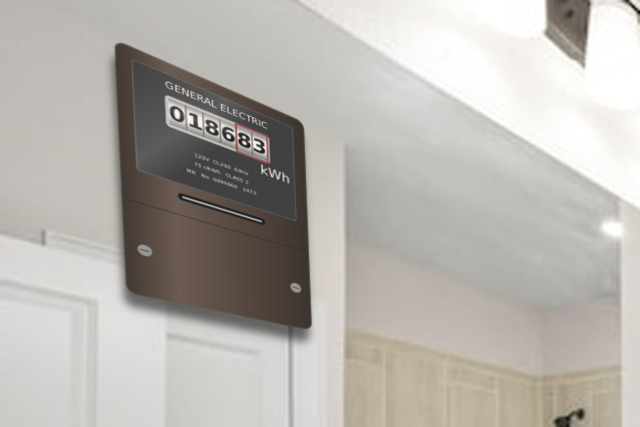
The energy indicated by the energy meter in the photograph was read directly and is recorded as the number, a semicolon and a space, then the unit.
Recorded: 186.83; kWh
